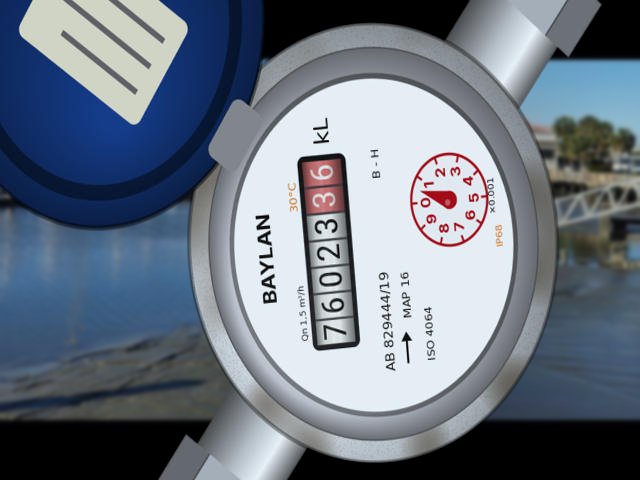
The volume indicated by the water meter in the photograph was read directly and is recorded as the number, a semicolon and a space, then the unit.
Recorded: 76023.360; kL
